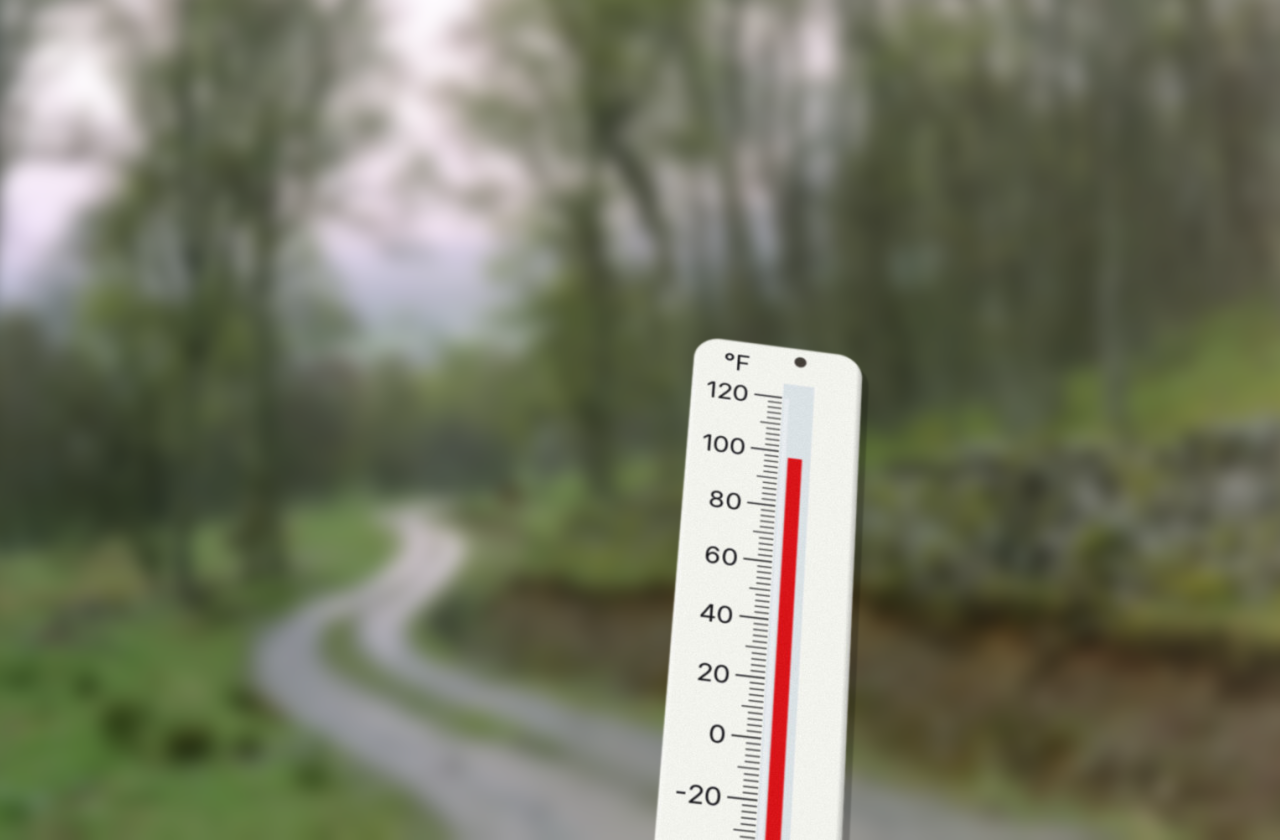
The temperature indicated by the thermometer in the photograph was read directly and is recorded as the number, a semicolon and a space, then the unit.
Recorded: 98; °F
